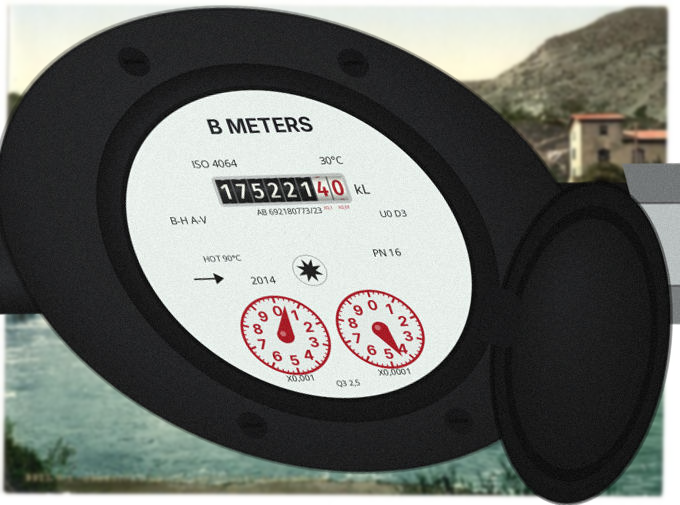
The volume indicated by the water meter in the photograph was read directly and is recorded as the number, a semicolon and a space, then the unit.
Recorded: 175221.4004; kL
